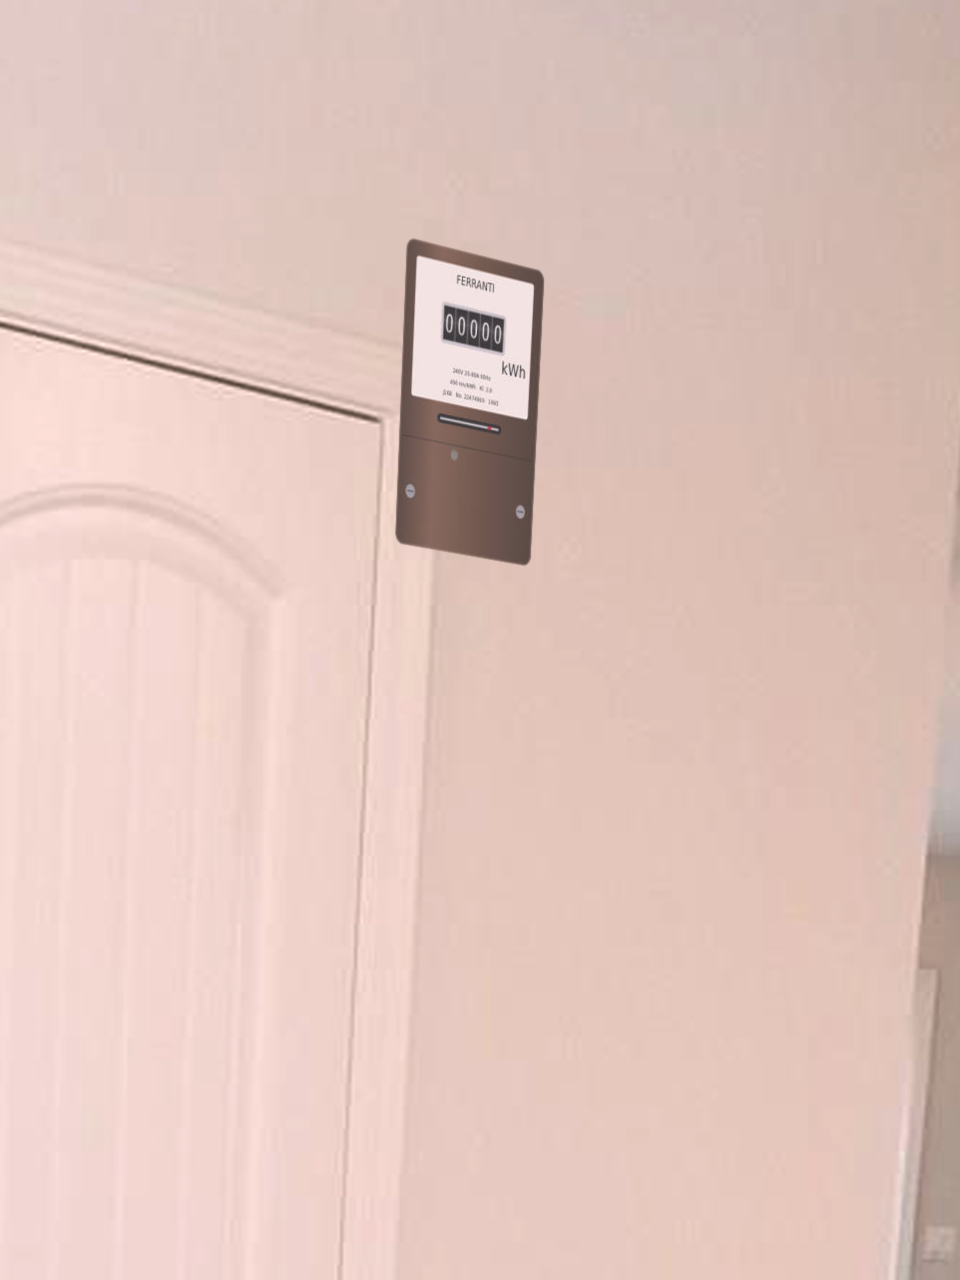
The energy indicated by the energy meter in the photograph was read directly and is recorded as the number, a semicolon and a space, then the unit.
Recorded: 0; kWh
